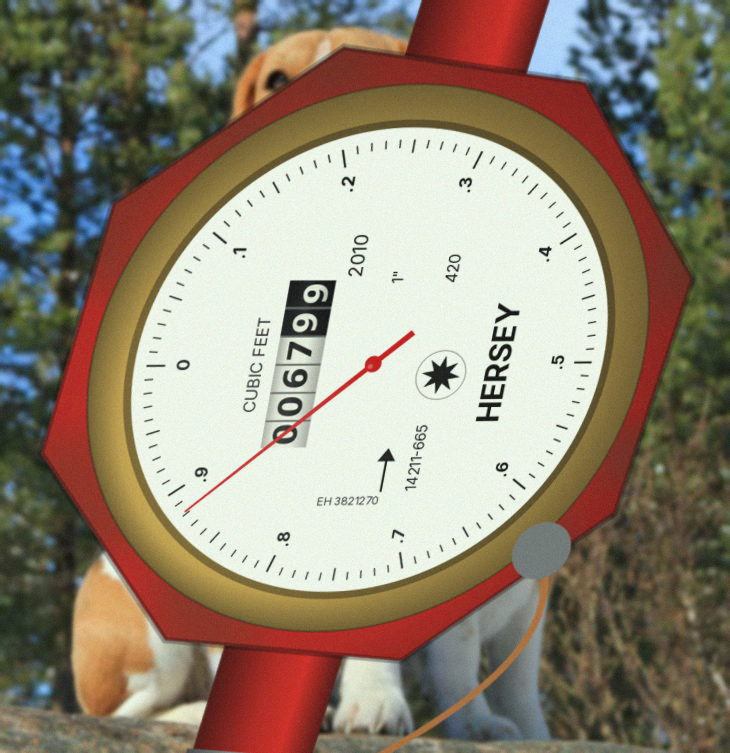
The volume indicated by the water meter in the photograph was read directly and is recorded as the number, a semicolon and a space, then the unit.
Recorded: 6798.88; ft³
